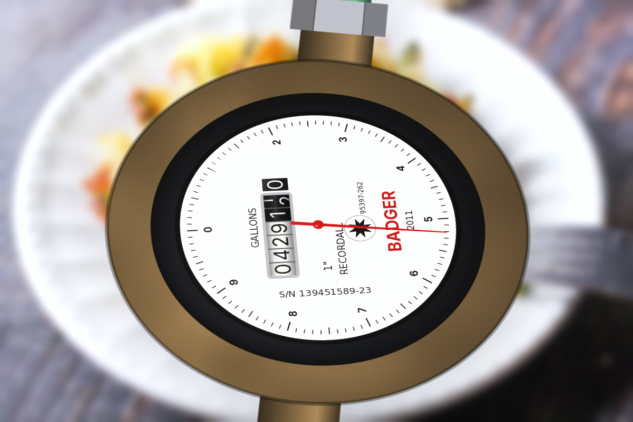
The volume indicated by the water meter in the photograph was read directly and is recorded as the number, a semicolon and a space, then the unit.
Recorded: 429115.2; gal
